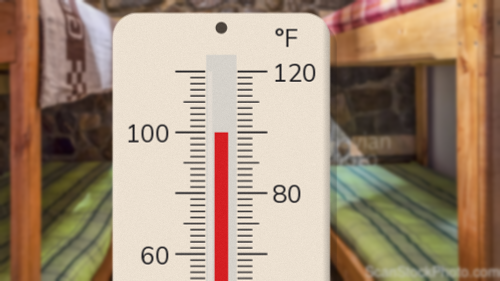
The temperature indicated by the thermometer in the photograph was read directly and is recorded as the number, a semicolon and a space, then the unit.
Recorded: 100; °F
